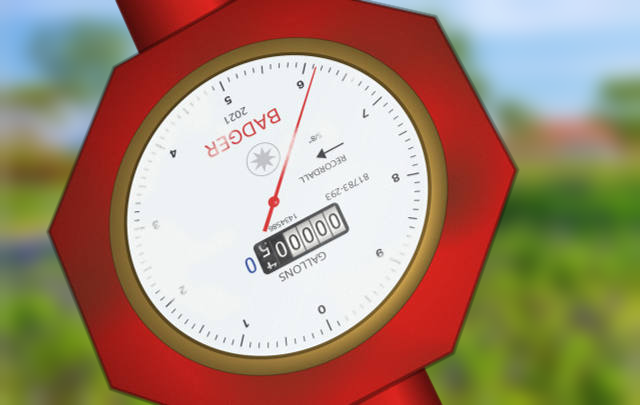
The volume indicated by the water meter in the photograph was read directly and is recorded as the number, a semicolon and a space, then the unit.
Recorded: 46.1; gal
